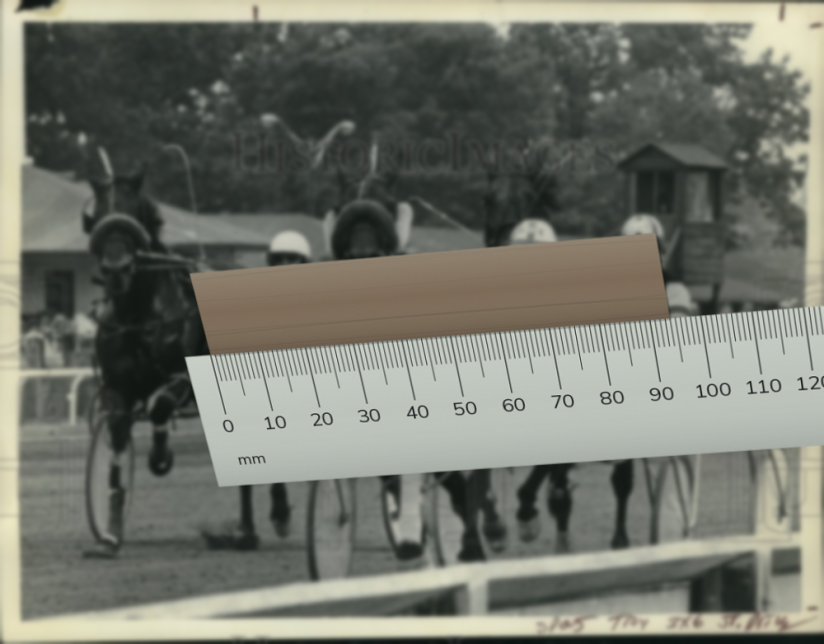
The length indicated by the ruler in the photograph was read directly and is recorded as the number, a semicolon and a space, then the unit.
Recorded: 94; mm
